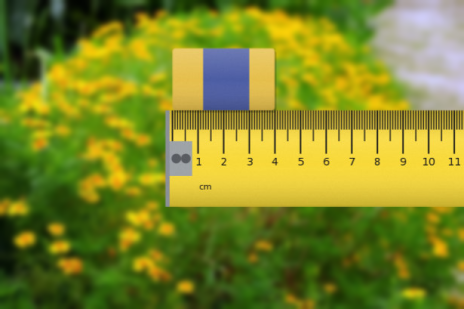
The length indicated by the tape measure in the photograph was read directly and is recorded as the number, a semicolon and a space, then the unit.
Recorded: 4; cm
